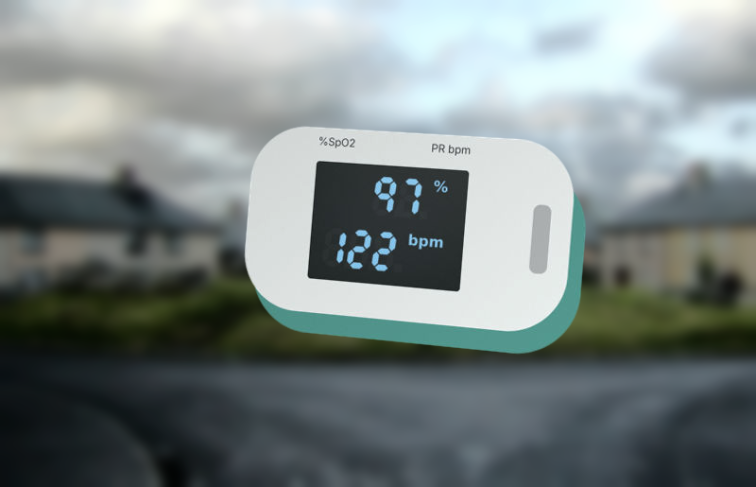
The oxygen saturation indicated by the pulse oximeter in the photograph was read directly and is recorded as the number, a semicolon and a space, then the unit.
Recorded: 97; %
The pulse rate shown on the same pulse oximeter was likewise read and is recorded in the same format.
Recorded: 122; bpm
